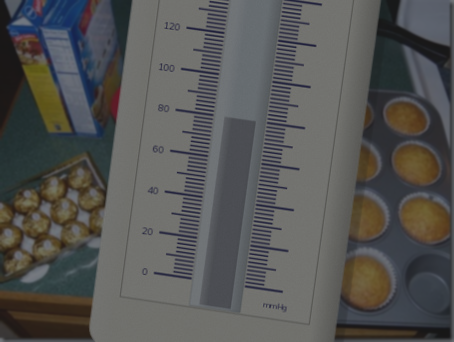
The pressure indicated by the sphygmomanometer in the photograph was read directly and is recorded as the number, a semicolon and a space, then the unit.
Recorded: 80; mmHg
